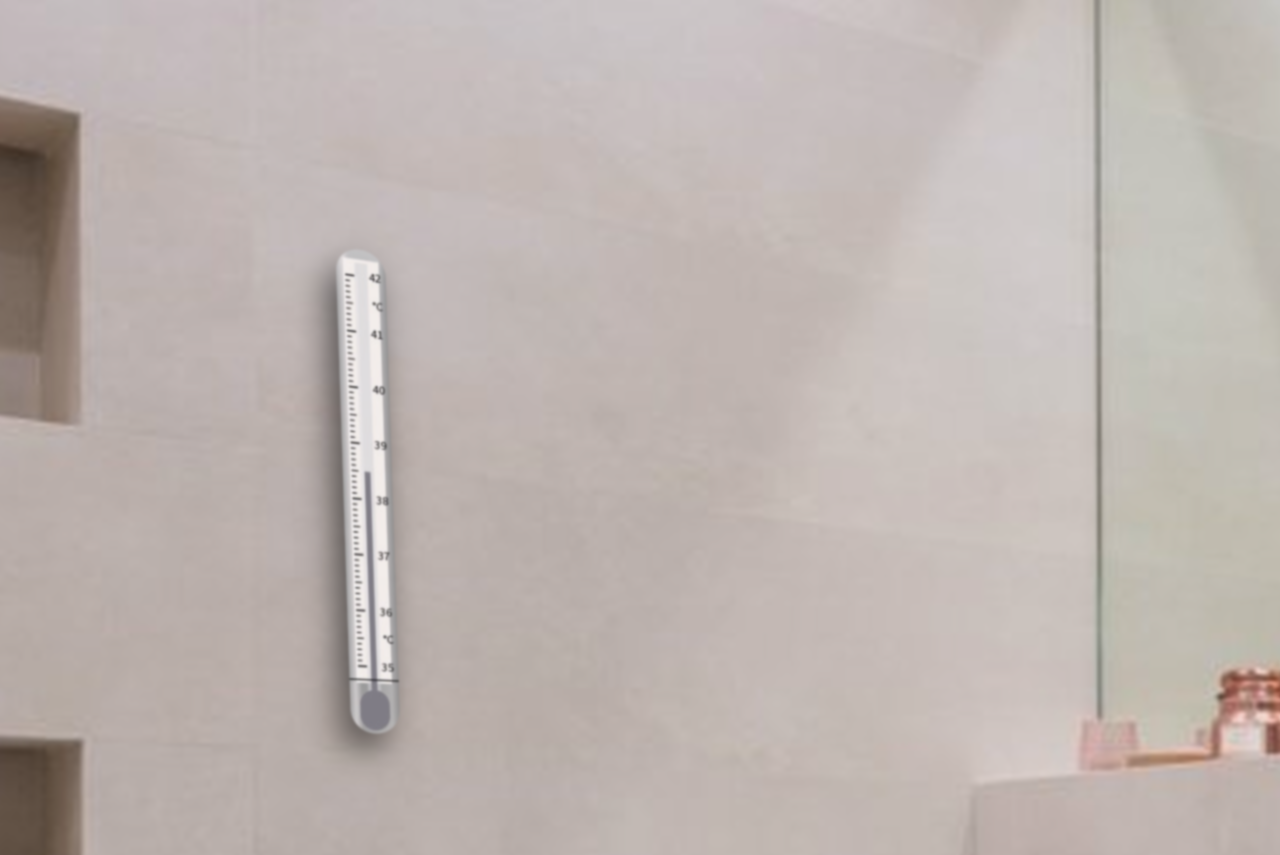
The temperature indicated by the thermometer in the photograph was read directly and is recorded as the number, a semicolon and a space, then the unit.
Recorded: 38.5; °C
